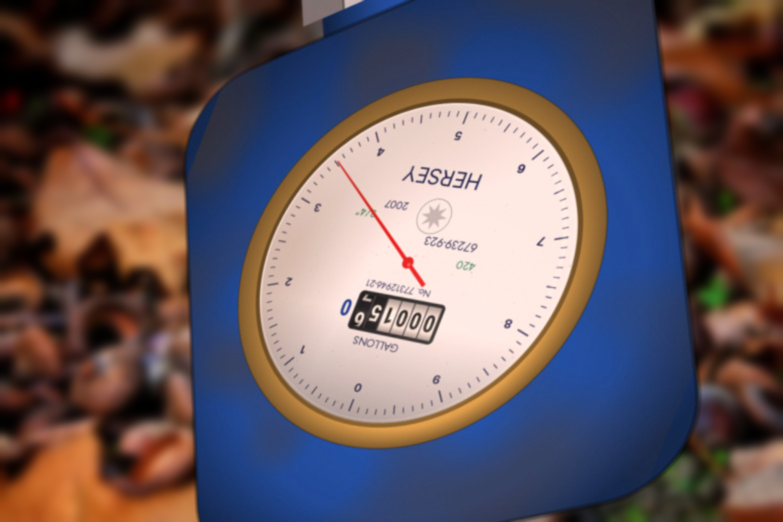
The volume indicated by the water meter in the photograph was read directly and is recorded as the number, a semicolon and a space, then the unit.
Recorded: 1563.5; gal
